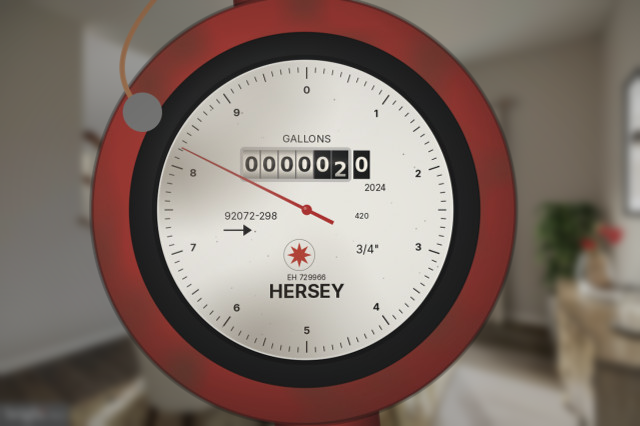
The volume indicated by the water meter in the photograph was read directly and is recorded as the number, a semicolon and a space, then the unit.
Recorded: 18.2; gal
